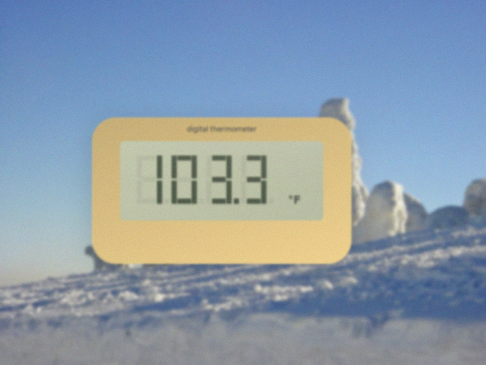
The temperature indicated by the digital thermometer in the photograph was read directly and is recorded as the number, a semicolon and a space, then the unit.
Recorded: 103.3; °F
